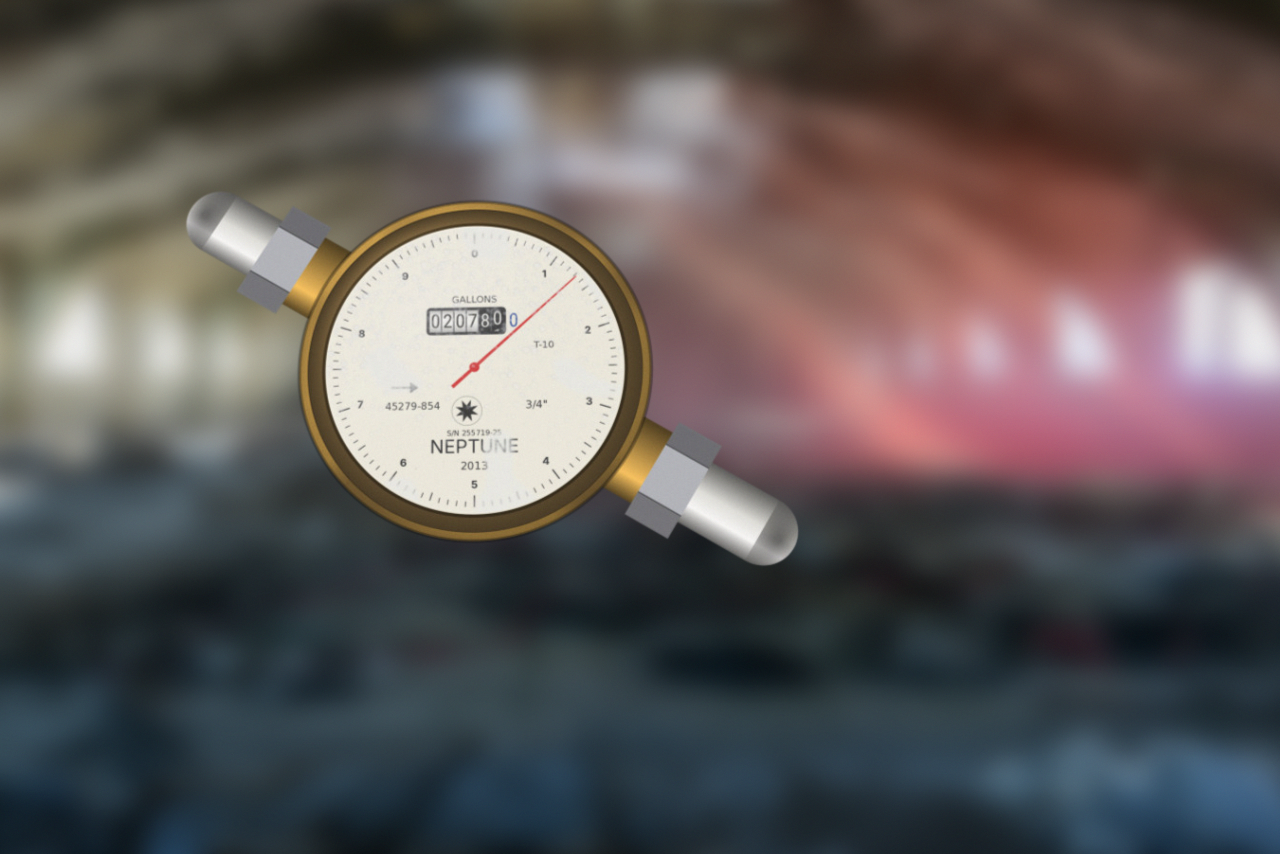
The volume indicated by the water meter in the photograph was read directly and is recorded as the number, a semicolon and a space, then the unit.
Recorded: 207801.3; gal
